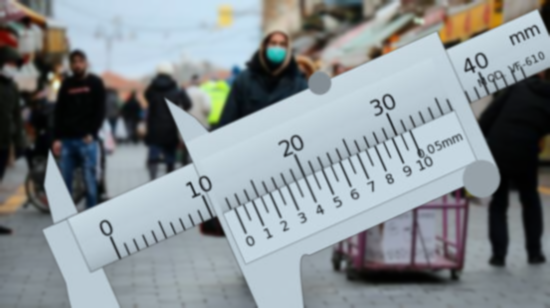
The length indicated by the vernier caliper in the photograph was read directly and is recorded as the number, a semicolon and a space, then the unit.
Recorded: 12.4; mm
